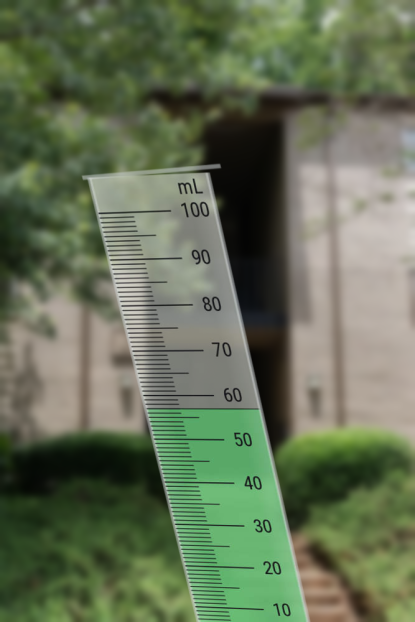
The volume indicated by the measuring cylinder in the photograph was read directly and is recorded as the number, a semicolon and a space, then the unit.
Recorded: 57; mL
